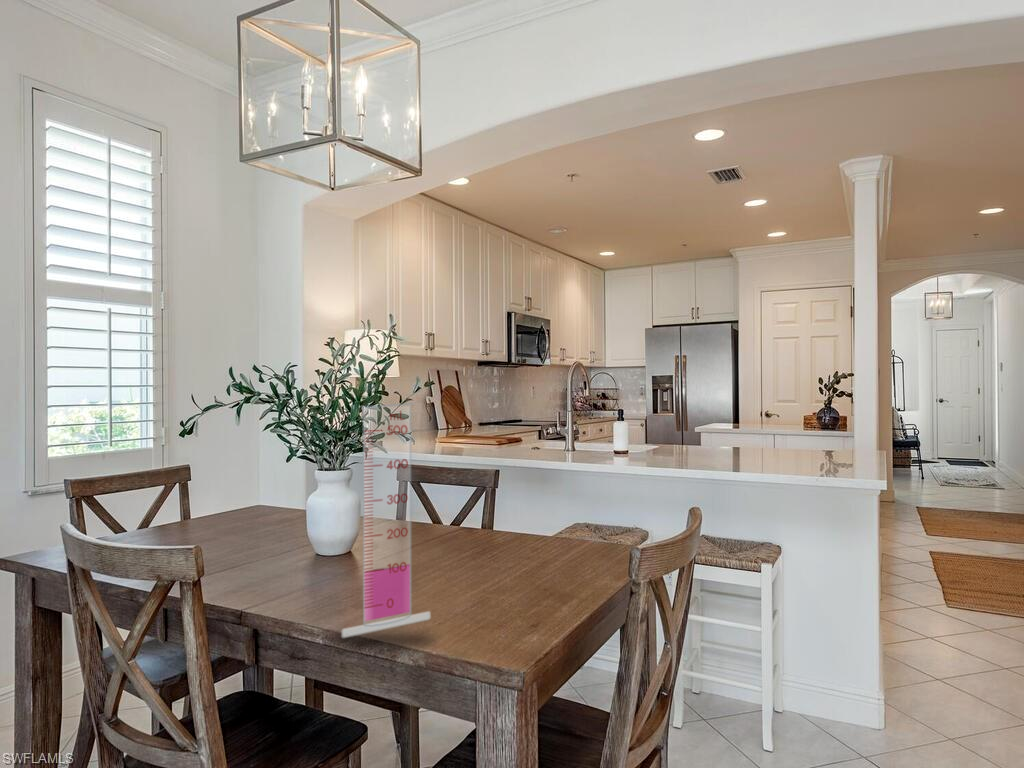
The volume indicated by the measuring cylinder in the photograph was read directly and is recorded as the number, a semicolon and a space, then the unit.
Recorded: 100; mL
